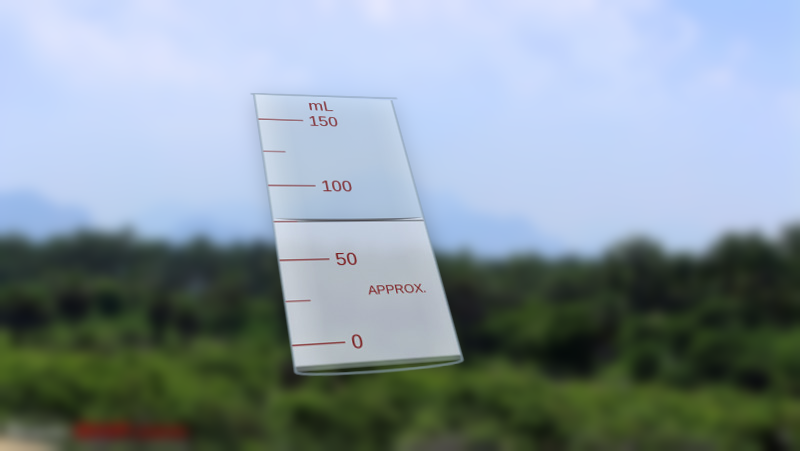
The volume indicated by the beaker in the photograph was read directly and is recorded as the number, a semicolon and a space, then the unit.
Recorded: 75; mL
